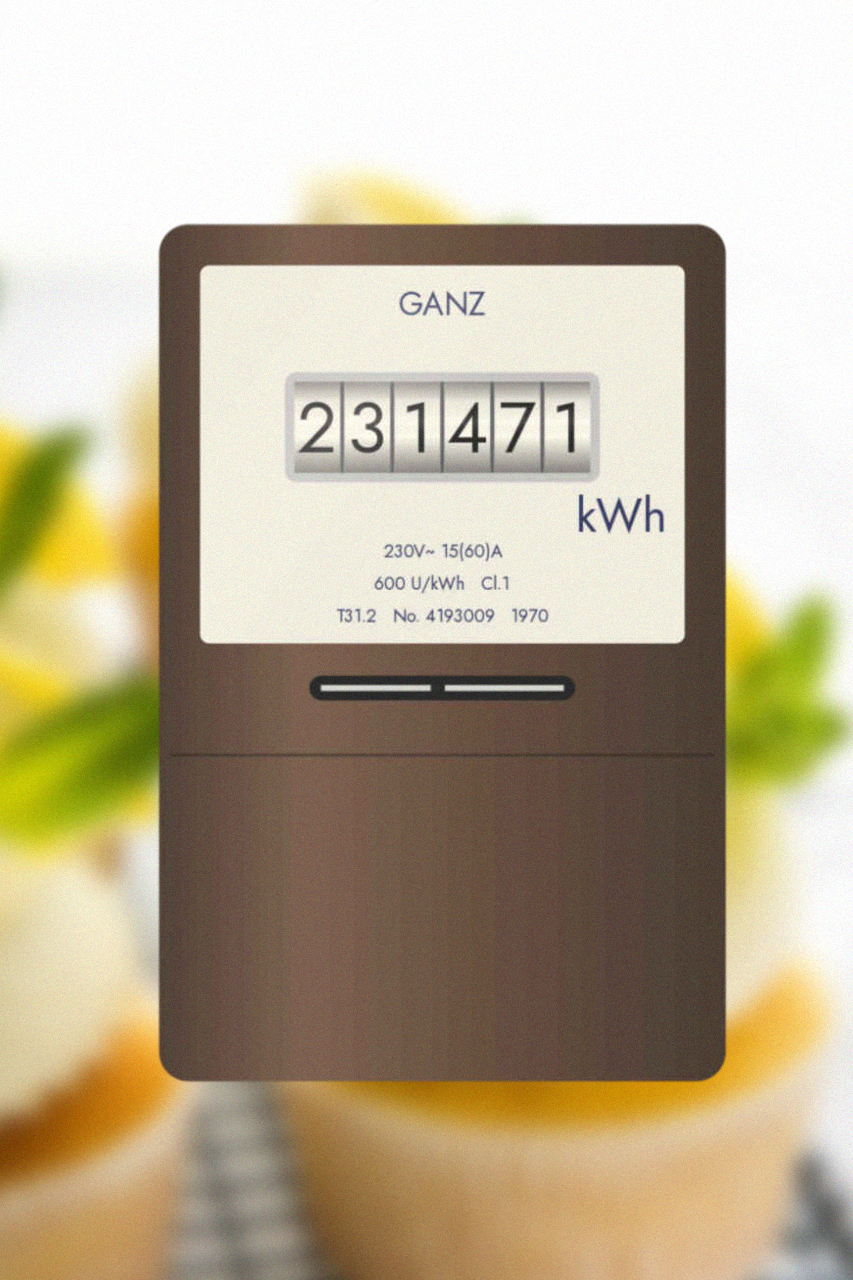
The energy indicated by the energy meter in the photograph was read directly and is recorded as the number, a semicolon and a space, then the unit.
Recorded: 231471; kWh
